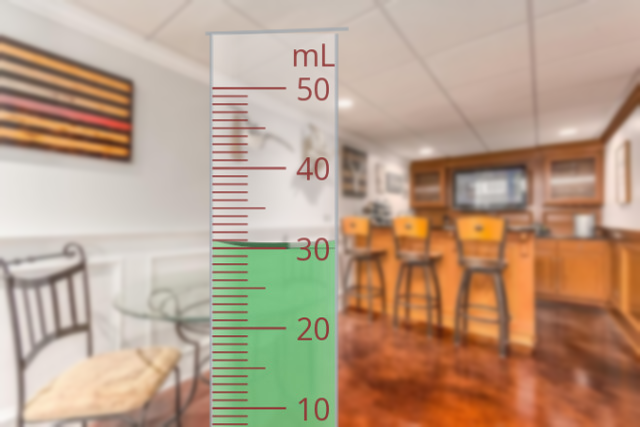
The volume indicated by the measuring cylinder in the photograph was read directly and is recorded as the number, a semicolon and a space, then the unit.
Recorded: 30; mL
